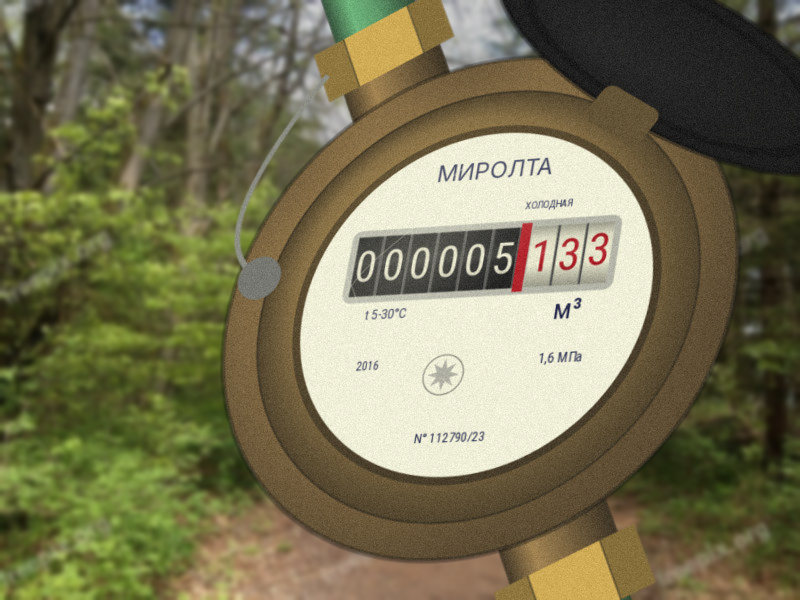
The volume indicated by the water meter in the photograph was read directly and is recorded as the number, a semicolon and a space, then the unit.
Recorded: 5.133; m³
